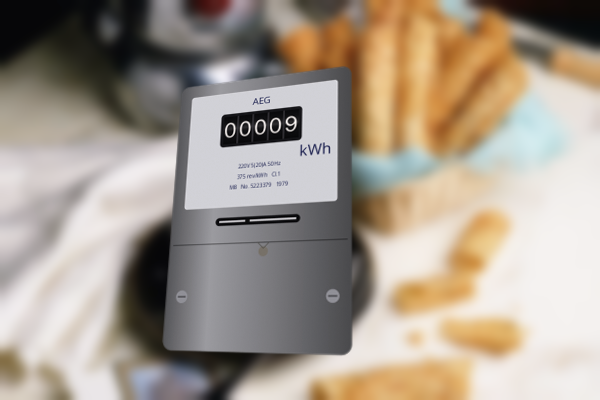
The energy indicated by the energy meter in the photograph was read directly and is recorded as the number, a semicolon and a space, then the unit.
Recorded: 9; kWh
